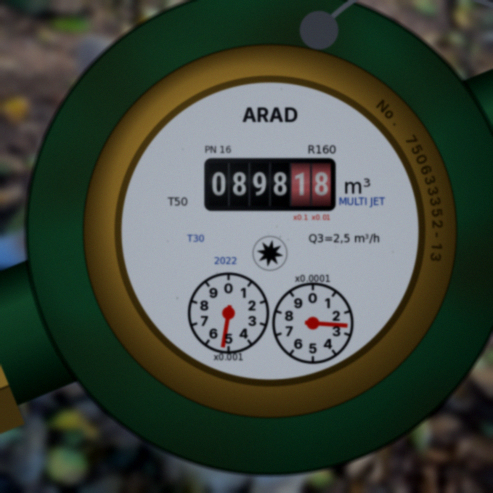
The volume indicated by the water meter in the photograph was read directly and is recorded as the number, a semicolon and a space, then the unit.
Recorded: 898.1852; m³
